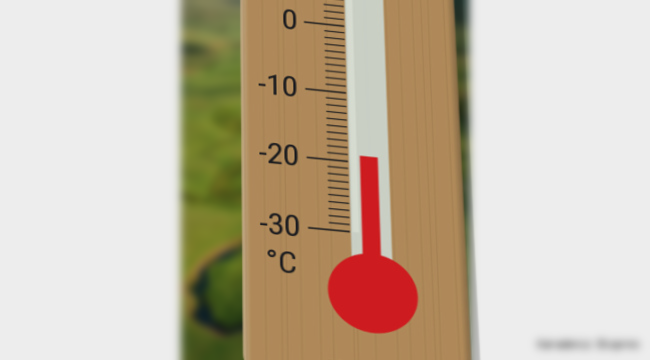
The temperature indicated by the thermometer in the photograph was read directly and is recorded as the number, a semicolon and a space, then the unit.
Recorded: -19; °C
